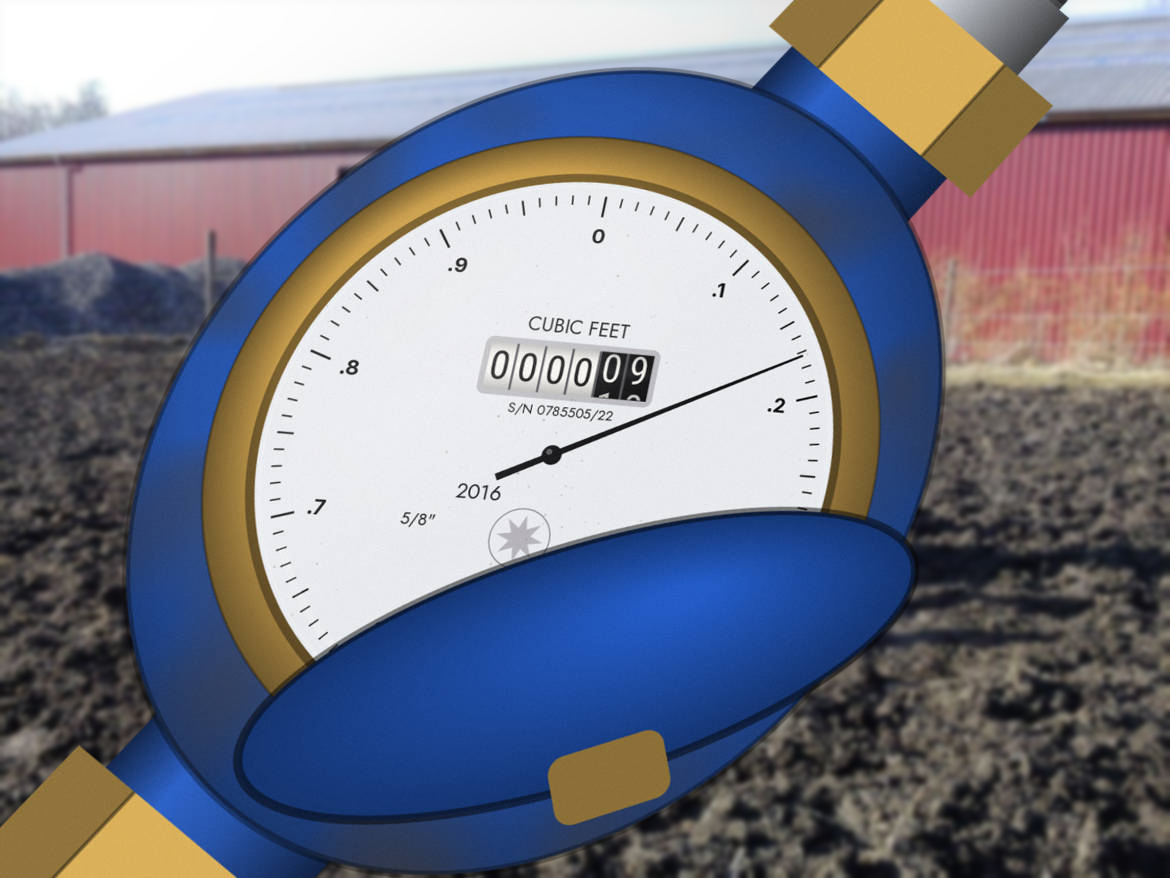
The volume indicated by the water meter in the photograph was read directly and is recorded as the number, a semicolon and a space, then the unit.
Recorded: 9.17; ft³
